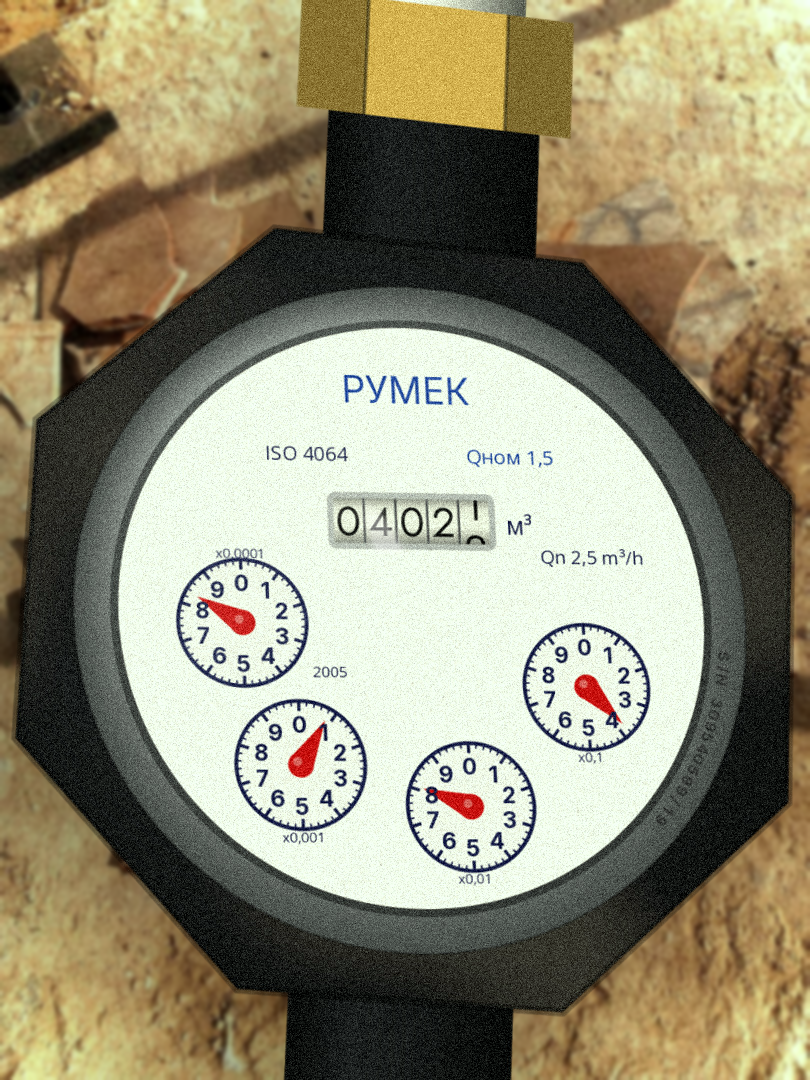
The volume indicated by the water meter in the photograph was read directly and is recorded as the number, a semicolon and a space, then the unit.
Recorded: 4021.3808; m³
